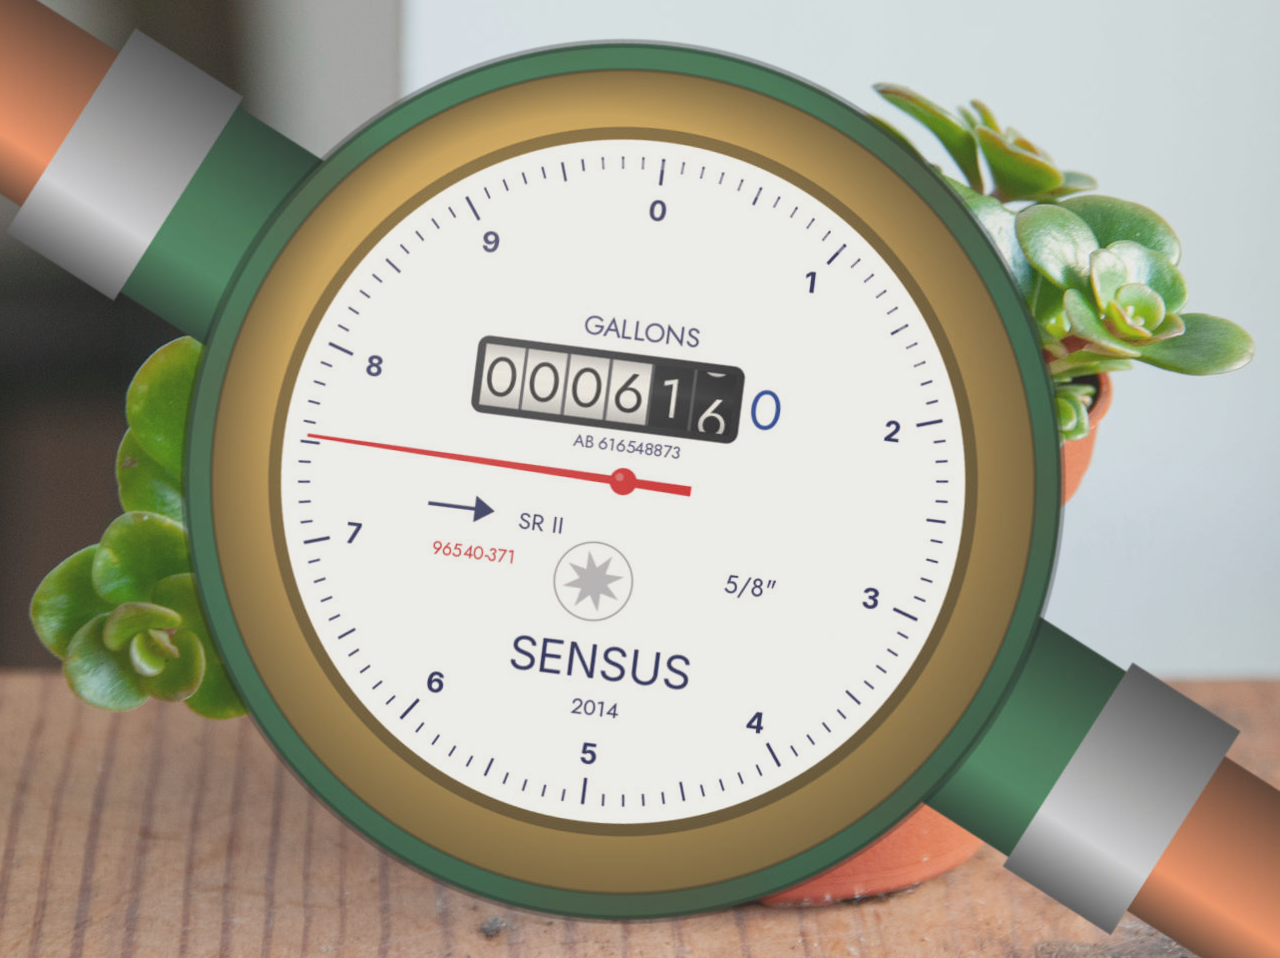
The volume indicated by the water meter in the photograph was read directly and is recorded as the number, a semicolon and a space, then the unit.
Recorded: 6157.5; gal
